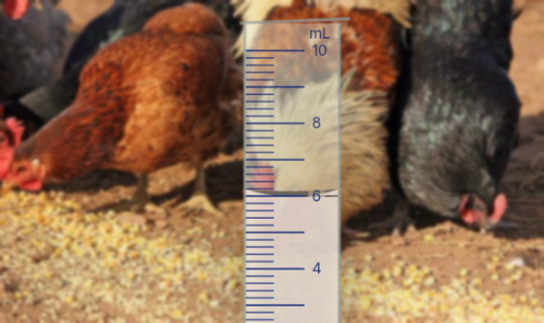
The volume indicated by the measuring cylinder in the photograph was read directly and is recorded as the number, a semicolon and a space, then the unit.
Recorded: 6; mL
